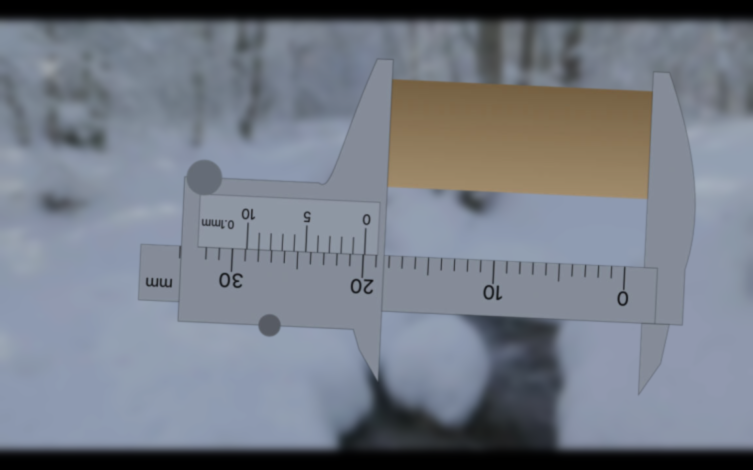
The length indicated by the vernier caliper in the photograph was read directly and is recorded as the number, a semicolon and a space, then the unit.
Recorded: 19.9; mm
